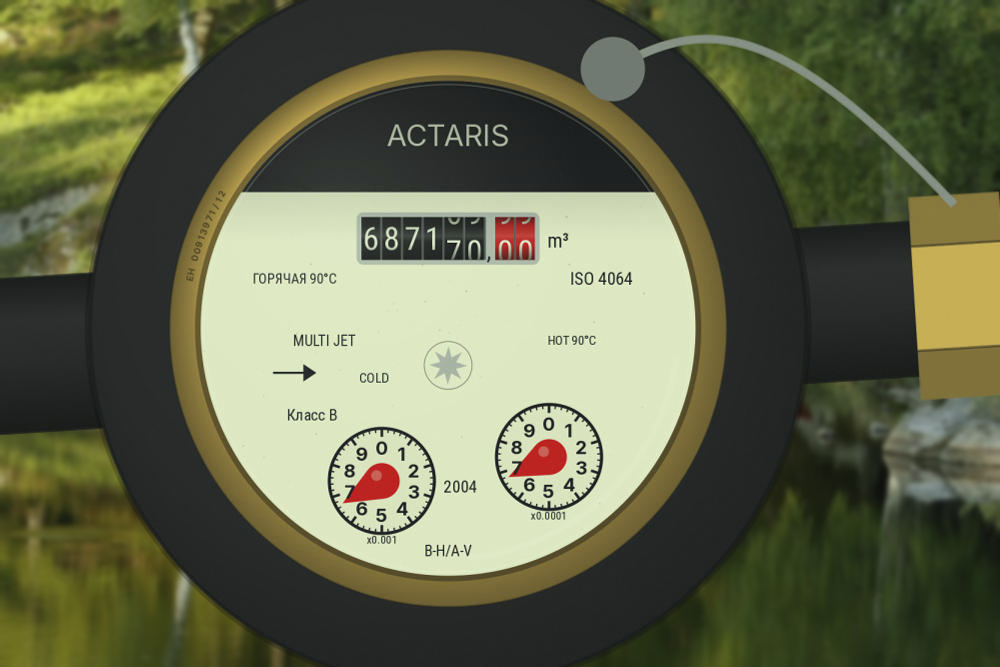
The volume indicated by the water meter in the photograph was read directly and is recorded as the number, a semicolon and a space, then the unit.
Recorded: 687169.9966; m³
